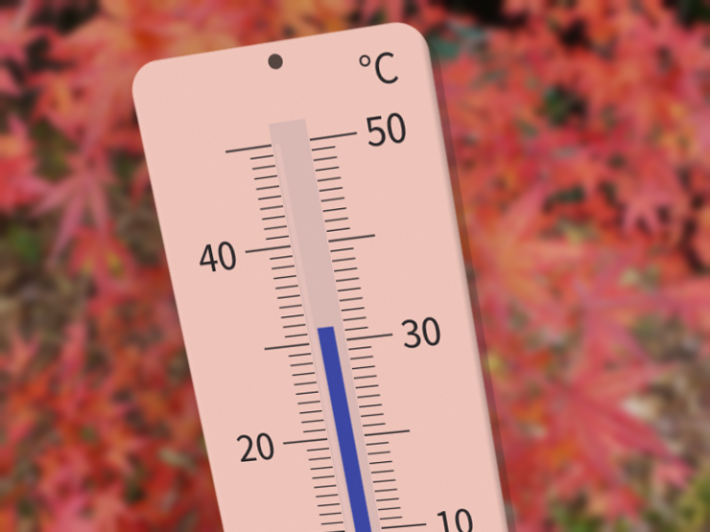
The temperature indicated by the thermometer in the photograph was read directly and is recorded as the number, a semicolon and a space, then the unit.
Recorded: 31.5; °C
